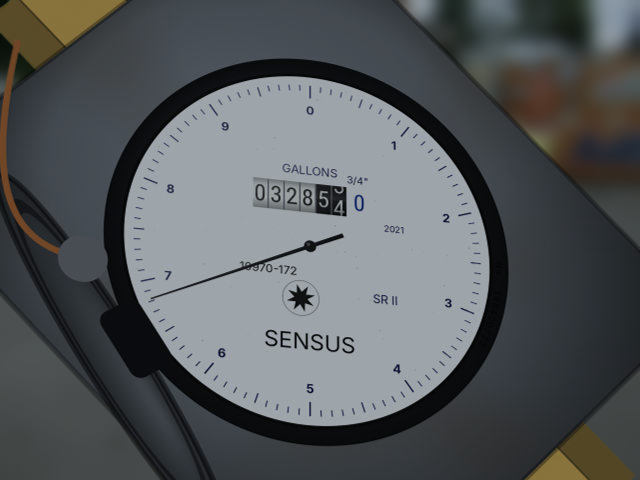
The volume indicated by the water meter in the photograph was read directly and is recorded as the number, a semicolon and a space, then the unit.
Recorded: 328536.8; gal
